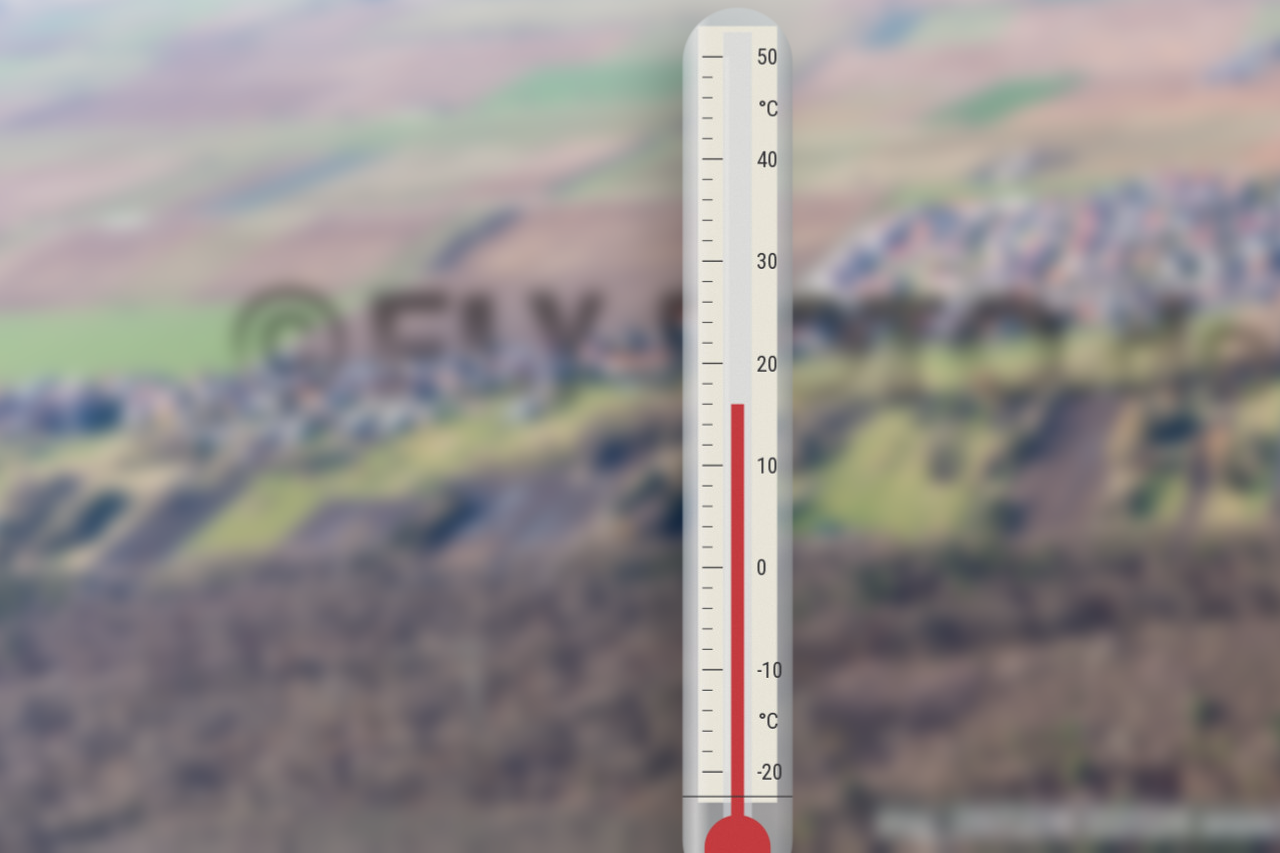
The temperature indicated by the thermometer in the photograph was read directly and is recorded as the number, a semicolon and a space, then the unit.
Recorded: 16; °C
